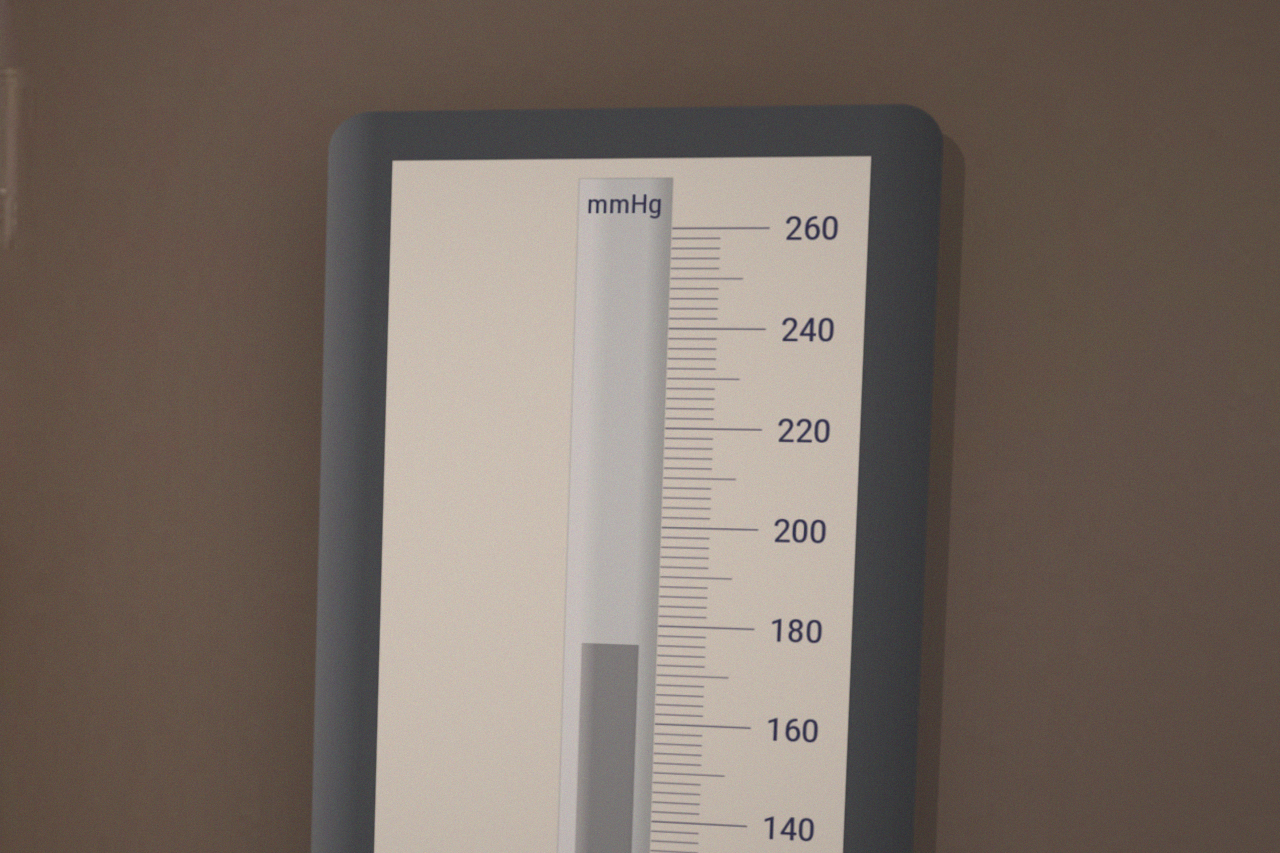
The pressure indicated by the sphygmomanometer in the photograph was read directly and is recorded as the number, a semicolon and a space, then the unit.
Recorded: 176; mmHg
